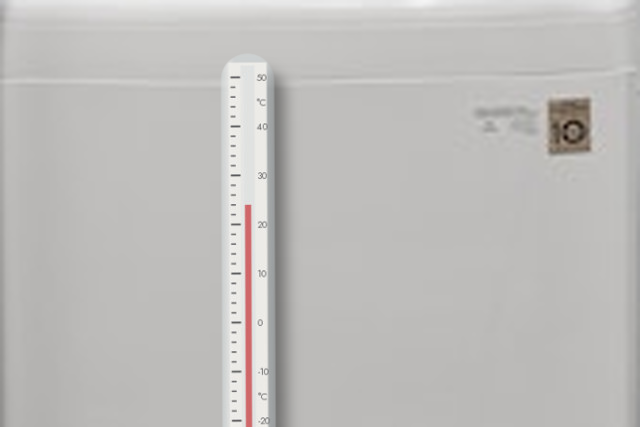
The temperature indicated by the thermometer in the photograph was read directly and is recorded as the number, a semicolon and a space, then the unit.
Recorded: 24; °C
